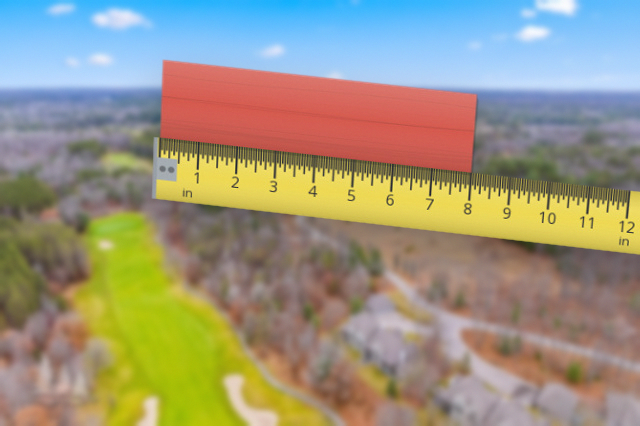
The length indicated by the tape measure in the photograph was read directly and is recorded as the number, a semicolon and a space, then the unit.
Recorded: 8; in
